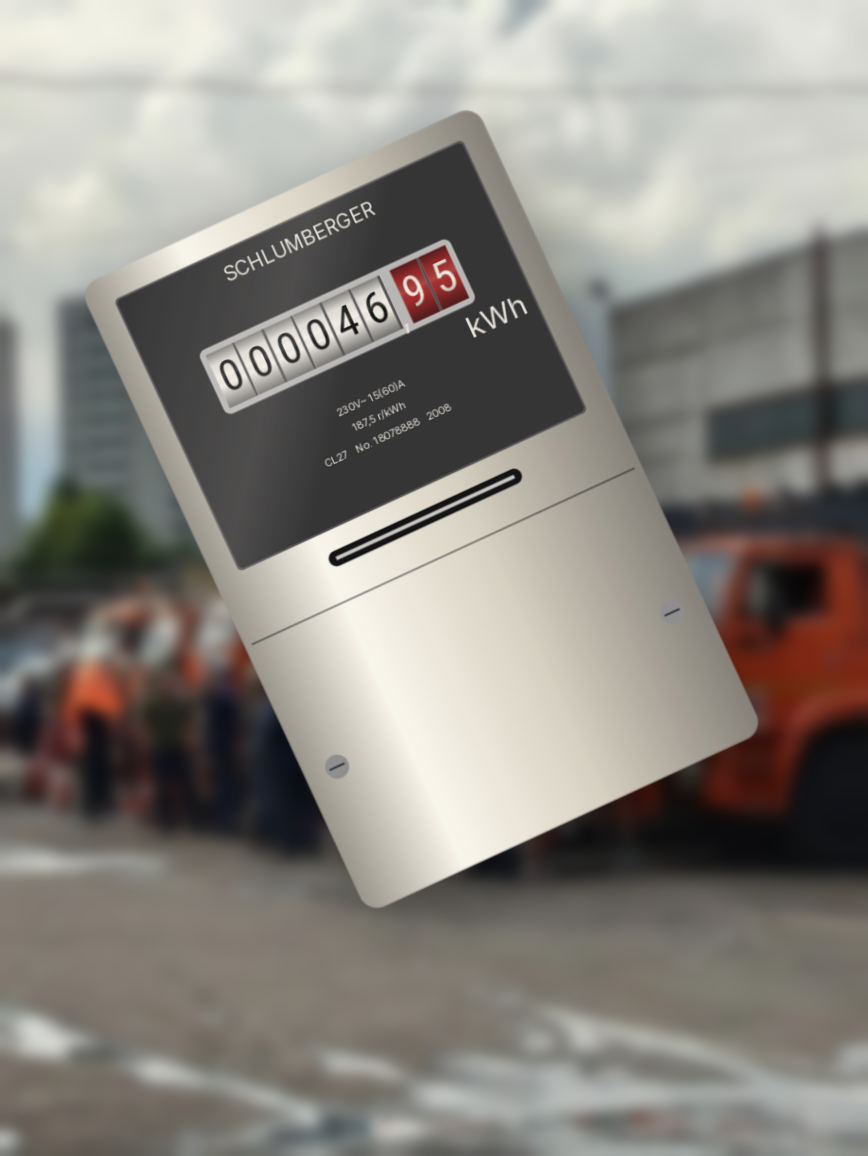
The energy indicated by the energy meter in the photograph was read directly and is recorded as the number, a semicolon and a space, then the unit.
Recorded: 46.95; kWh
